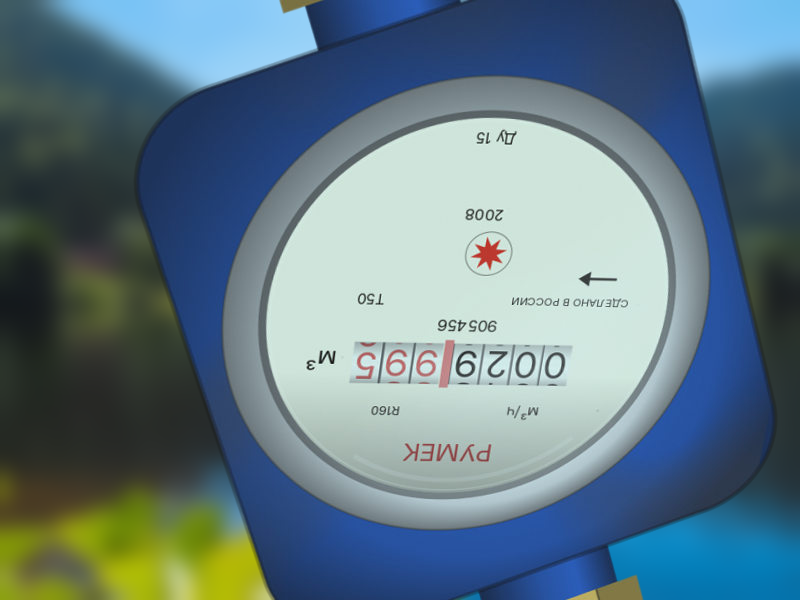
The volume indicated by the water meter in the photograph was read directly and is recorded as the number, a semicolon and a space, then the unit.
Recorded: 29.995; m³
